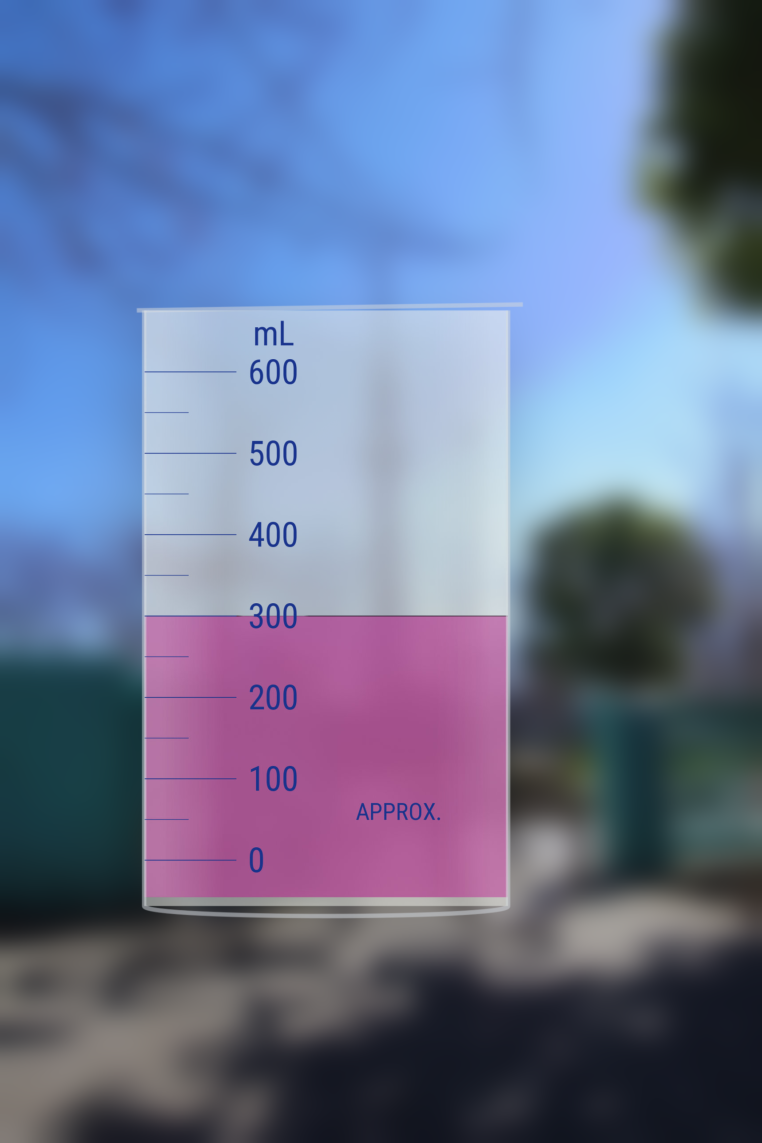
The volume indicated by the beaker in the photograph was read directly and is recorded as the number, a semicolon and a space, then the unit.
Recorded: 300; mL
